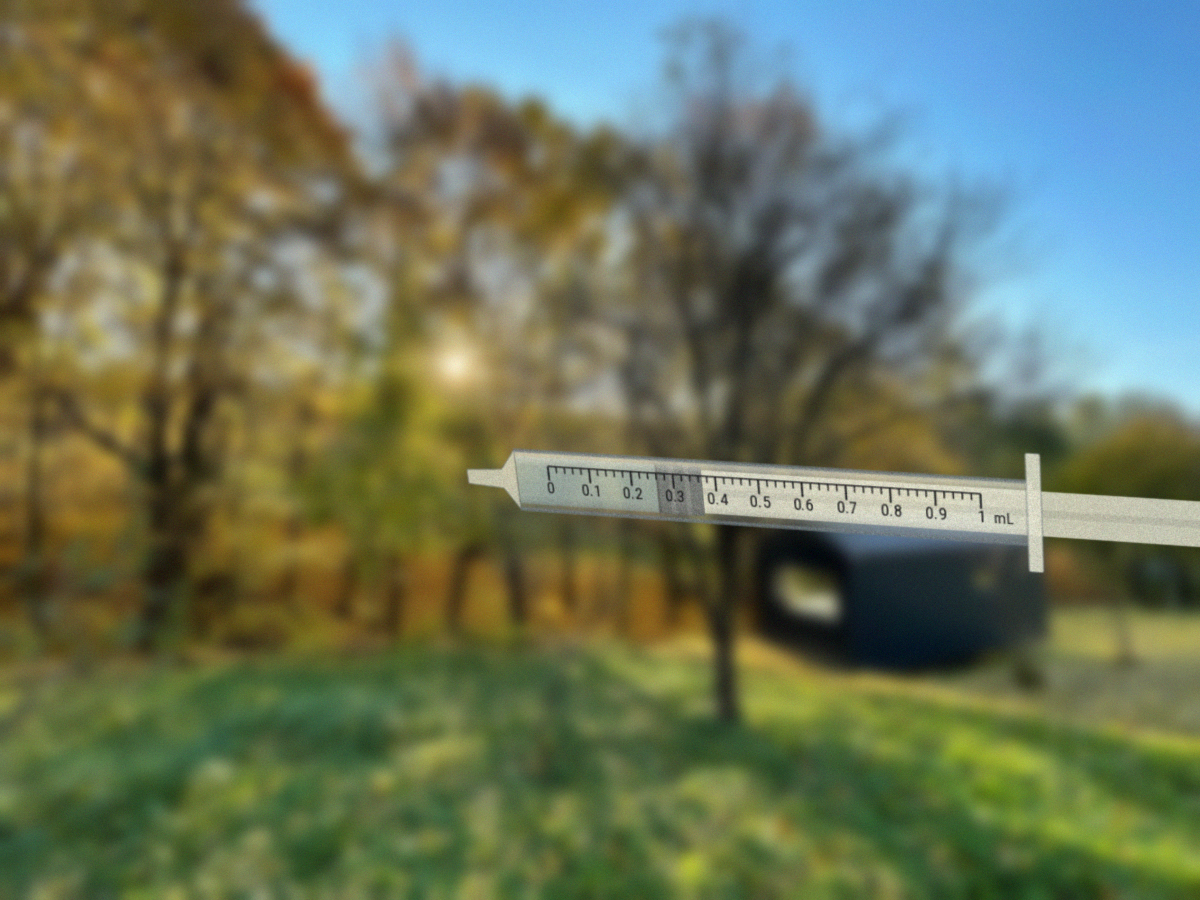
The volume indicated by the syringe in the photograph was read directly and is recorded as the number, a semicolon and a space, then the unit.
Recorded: 0.26; mL
